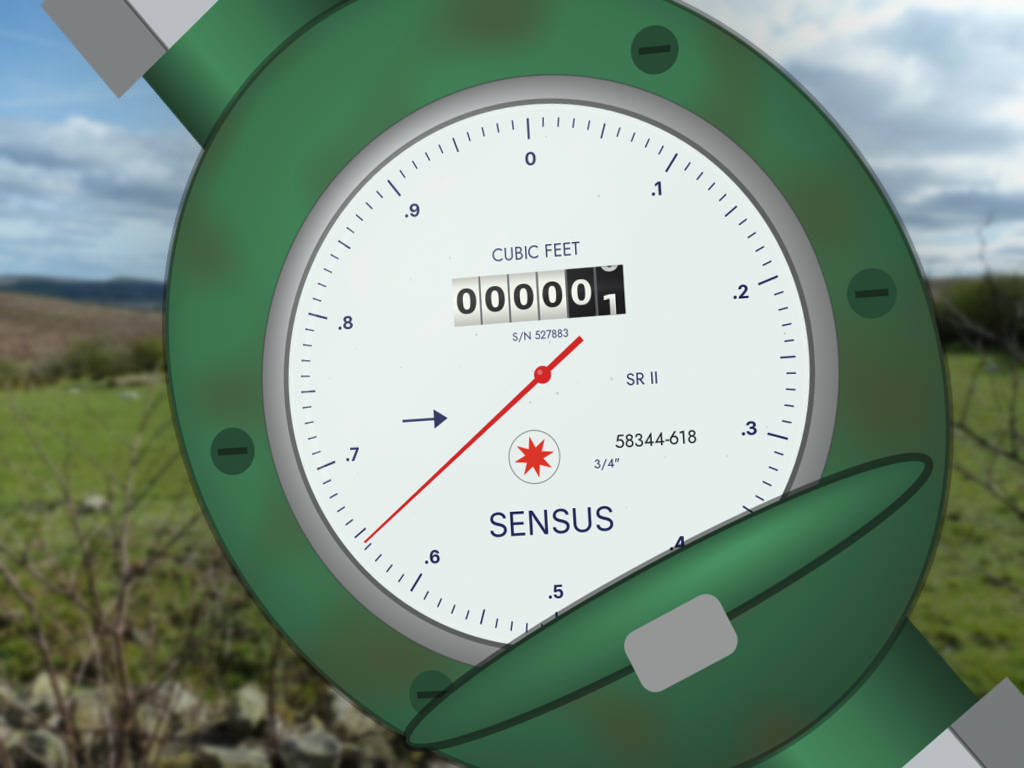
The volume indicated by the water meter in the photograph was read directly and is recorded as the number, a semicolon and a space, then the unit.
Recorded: 0.64; ft³
